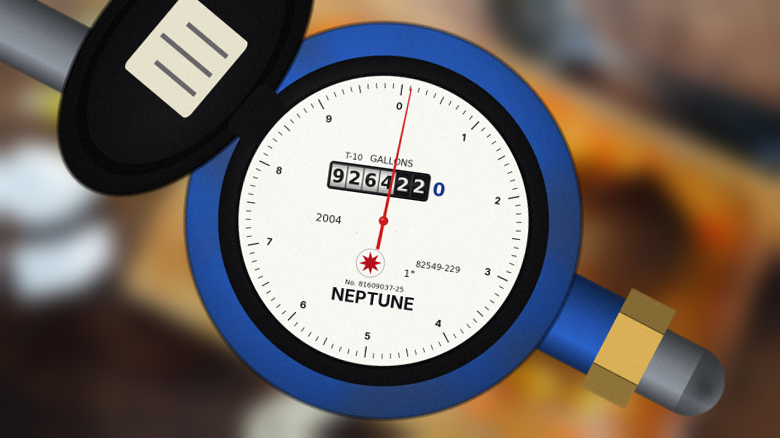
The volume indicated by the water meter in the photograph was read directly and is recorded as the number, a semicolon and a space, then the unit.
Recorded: 9264220.1; gal
